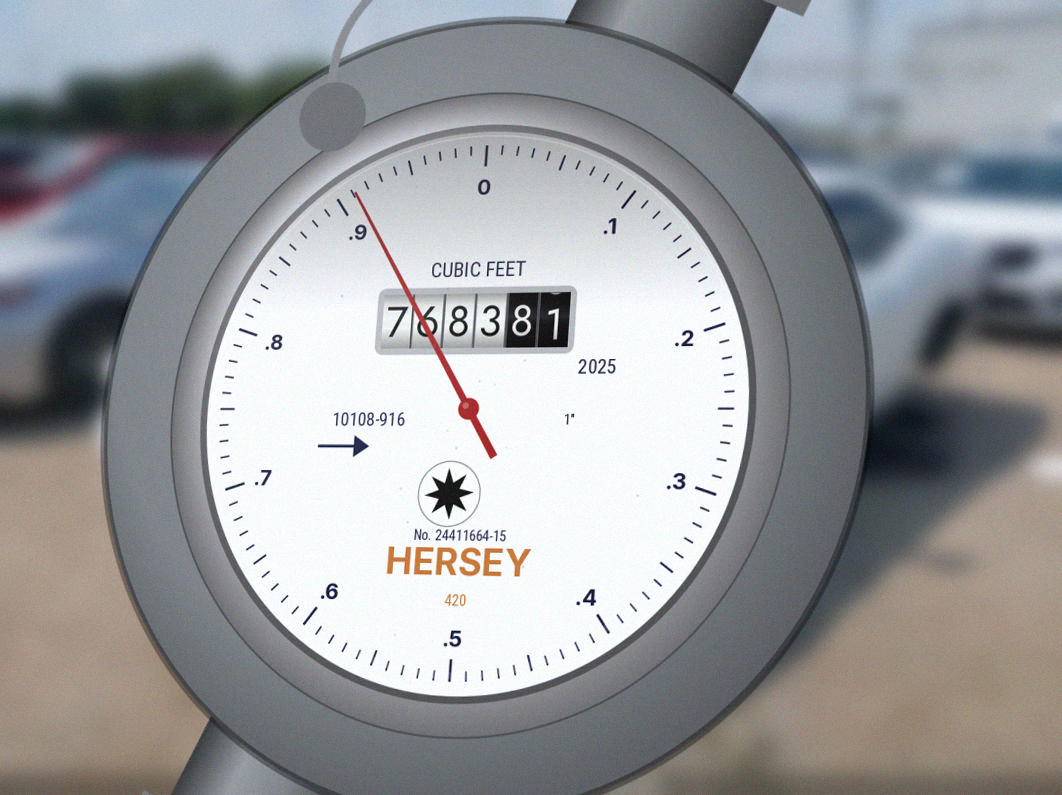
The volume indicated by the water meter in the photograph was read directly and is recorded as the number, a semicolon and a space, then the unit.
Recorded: 768380.91; ft³
